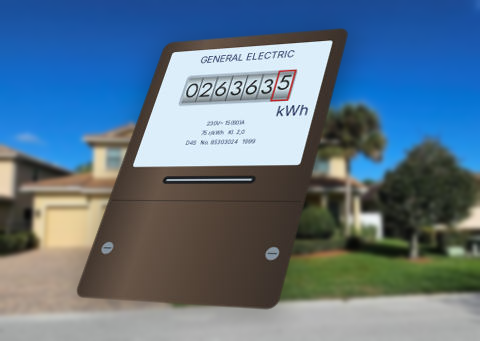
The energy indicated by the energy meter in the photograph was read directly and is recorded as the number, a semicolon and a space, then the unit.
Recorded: 26363.5; kWh
